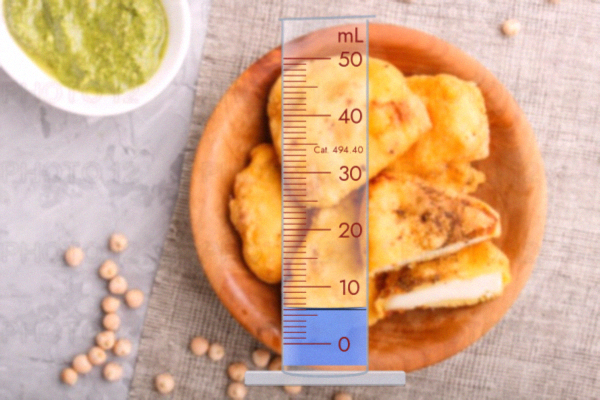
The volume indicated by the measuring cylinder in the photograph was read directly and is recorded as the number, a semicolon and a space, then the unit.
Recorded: 6; mL
